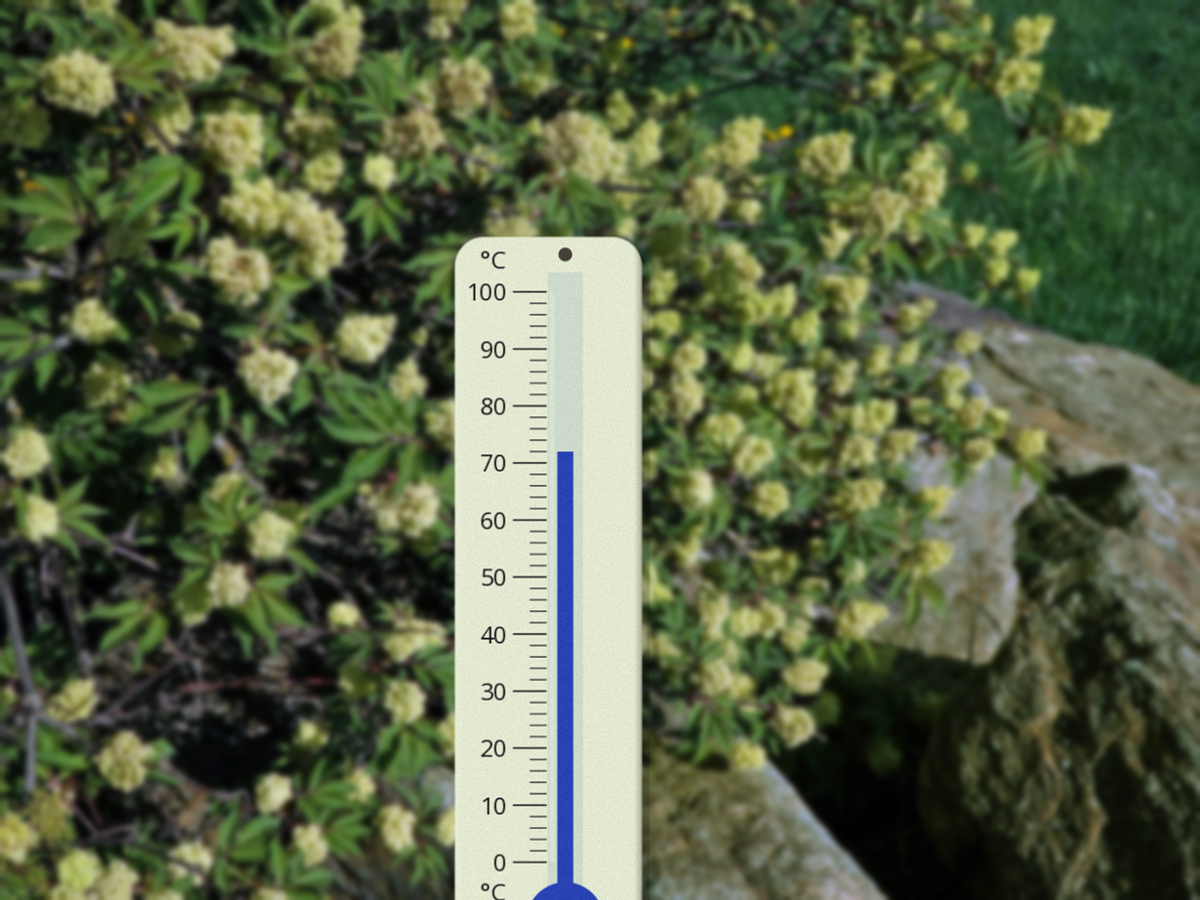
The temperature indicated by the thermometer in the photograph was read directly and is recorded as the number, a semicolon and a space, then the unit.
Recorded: 72; °C
